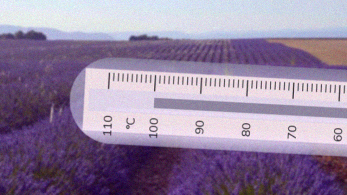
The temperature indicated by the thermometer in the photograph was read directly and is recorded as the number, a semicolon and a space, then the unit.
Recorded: 100; °C
